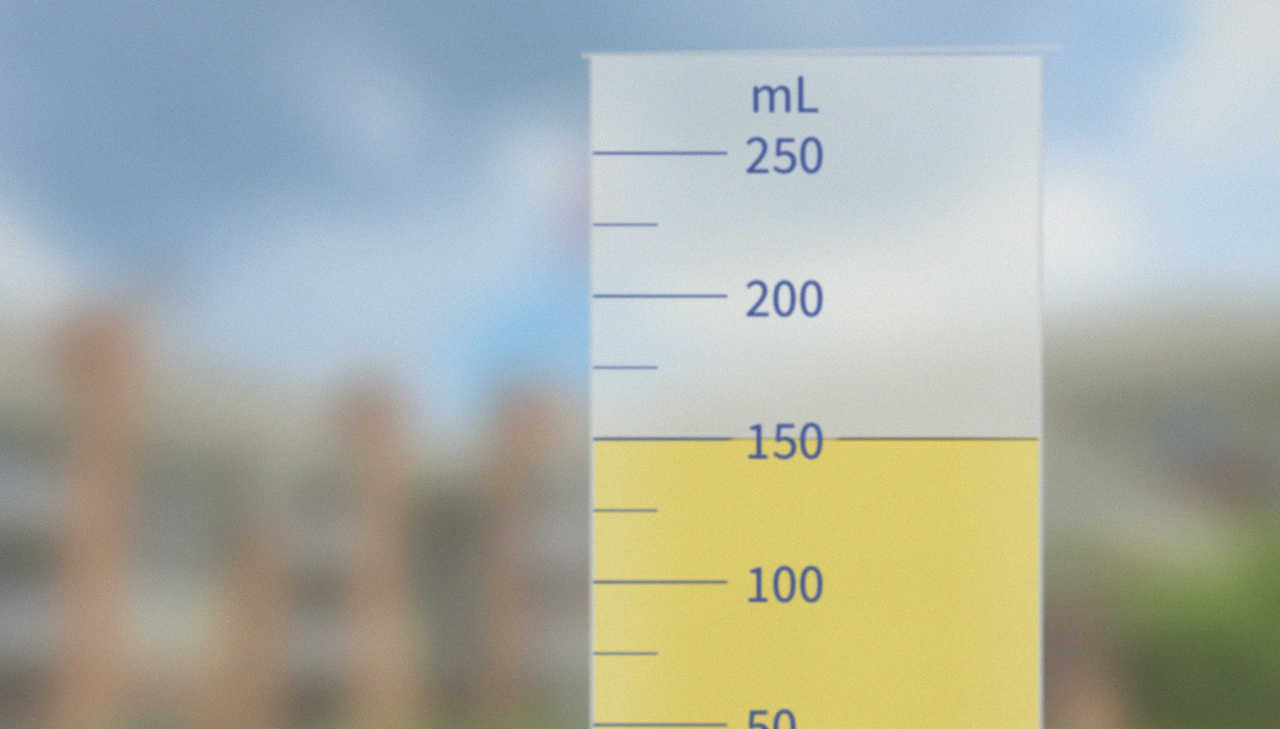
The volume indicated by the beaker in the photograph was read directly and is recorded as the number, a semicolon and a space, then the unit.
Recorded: 150; mL
